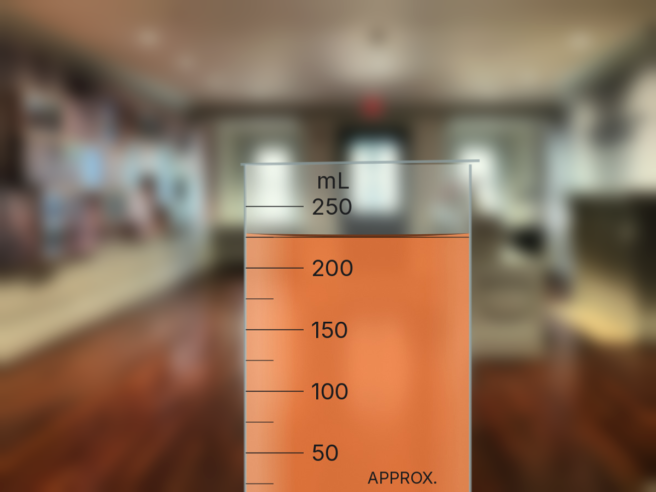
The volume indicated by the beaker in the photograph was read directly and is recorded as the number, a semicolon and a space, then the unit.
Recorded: 225; mL
